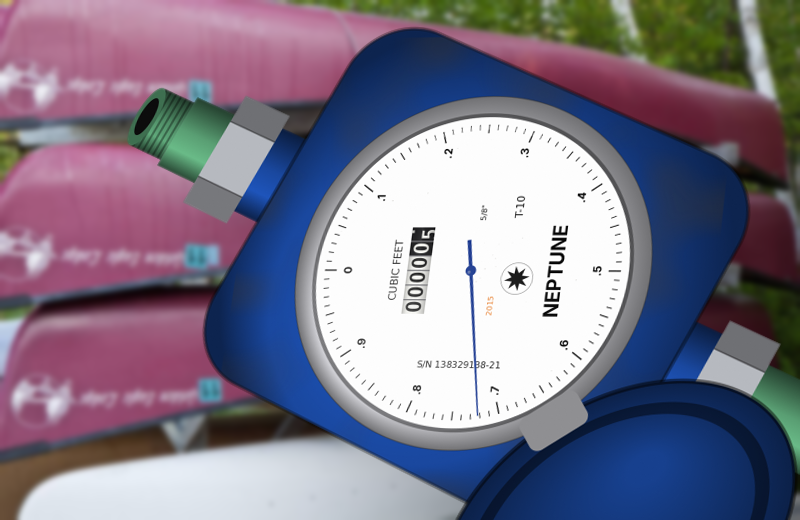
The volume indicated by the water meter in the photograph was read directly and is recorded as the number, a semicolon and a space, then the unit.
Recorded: 4.72; ft³
